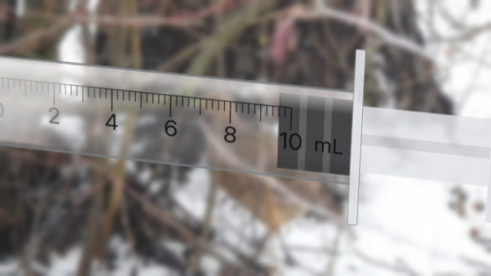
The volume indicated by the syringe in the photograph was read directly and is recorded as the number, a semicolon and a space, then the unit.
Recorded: 9.6; mL
